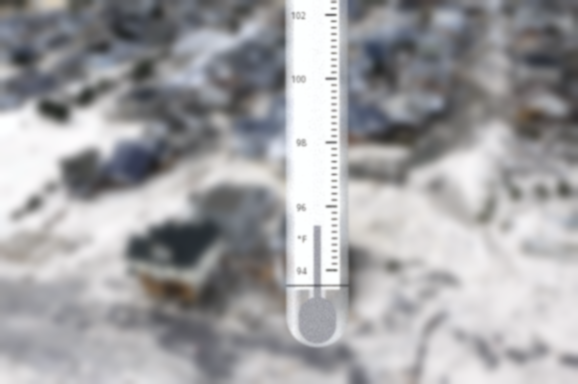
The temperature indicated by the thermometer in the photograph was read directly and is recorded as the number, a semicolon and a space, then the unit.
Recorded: 95.4; °F
